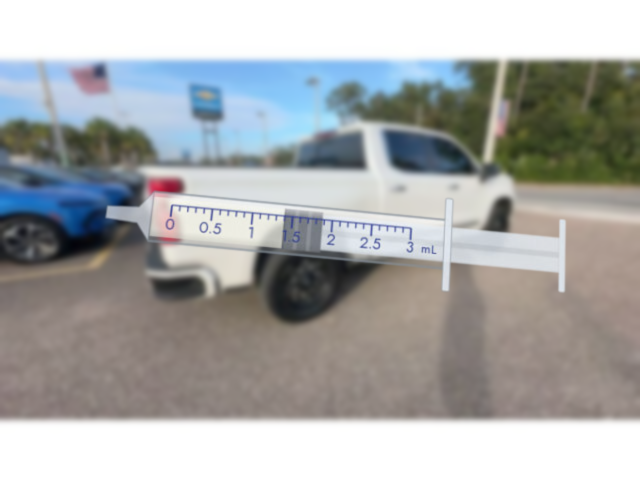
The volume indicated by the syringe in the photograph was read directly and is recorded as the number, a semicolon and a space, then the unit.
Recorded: 1.4; mL
